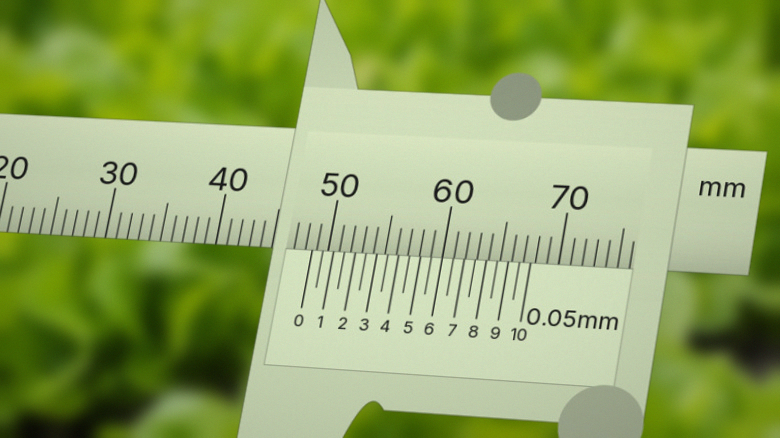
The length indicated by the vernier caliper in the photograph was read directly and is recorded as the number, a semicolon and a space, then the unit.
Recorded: 48.6; mm
